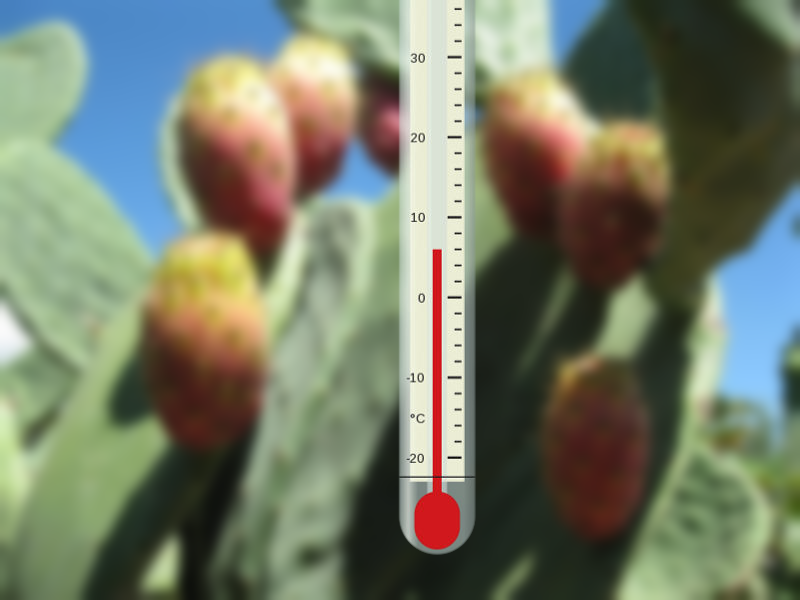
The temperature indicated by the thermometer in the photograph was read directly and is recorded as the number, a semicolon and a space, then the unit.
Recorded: 6; °C
